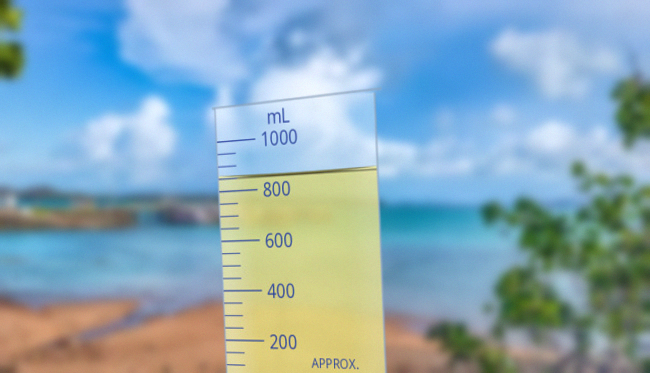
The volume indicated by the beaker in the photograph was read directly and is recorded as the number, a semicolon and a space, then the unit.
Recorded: 850; mL
